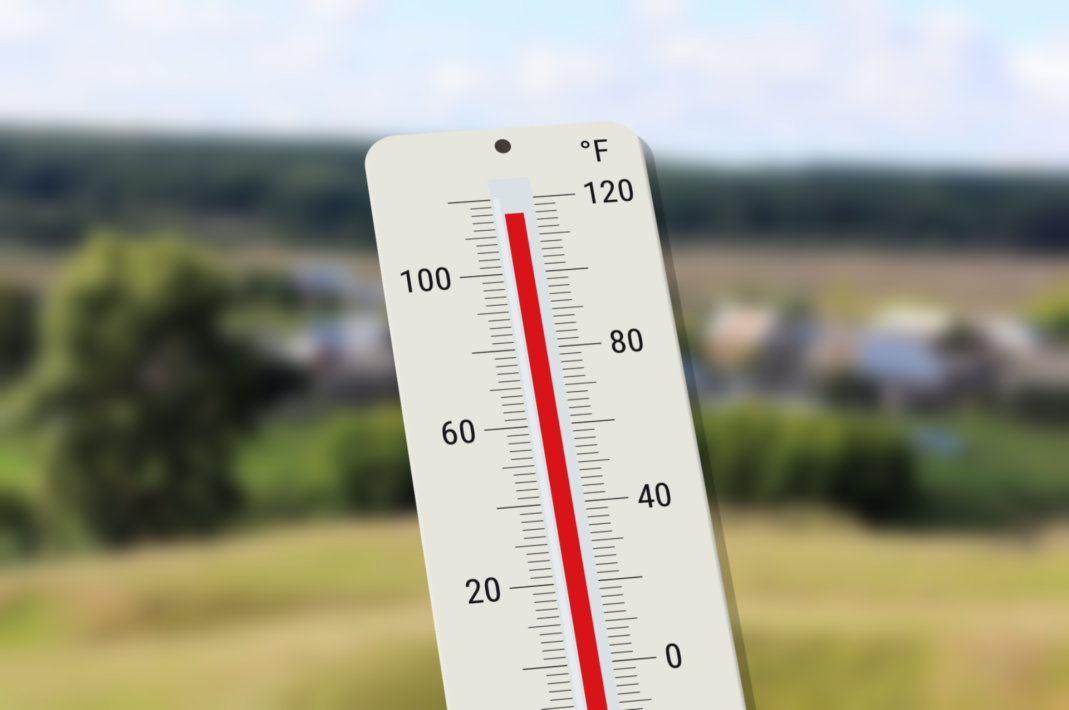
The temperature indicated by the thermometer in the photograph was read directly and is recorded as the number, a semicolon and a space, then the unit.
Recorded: 116; °F
